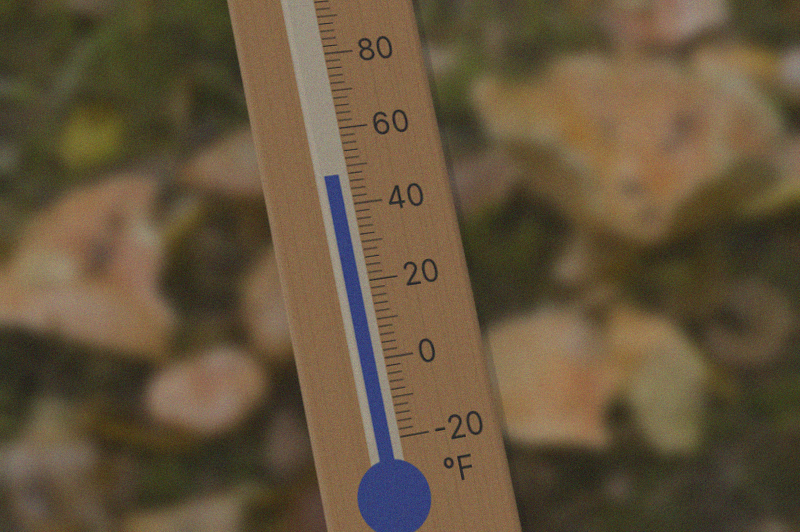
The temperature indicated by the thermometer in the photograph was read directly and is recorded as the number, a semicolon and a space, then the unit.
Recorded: 48; °F
